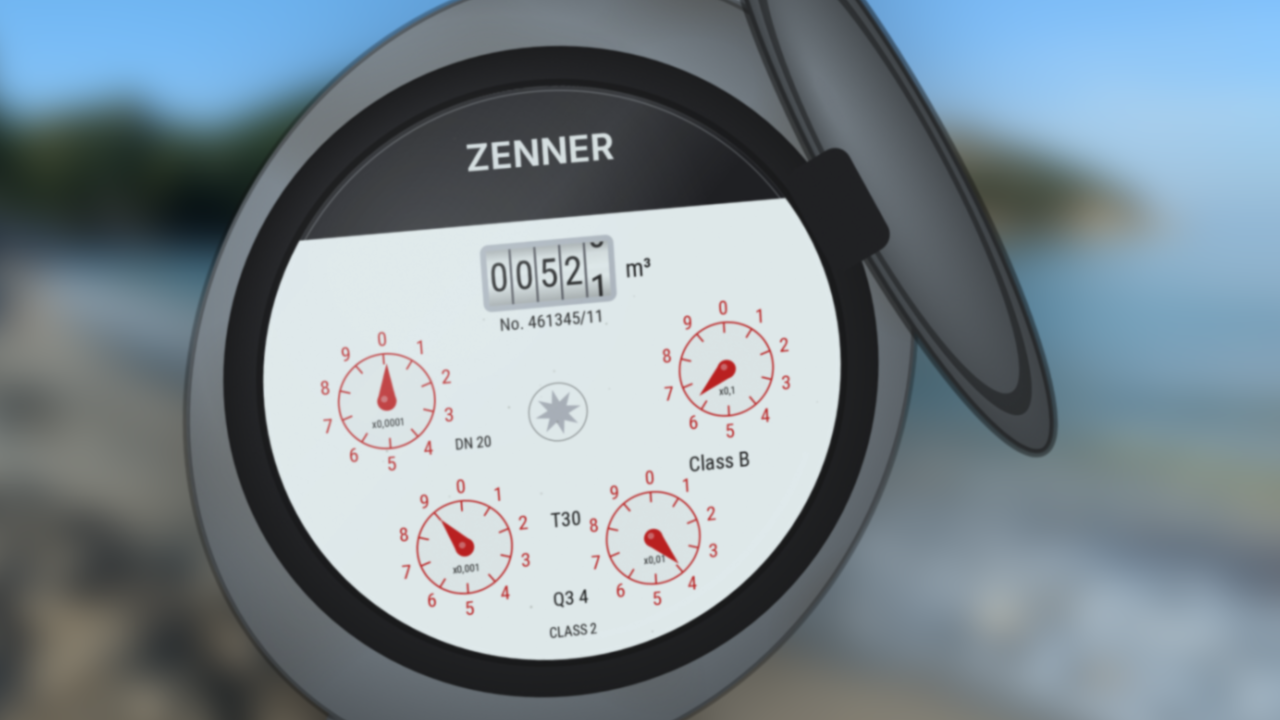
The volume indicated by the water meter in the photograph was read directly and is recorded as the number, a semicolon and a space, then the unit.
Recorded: 520.6390; m³
